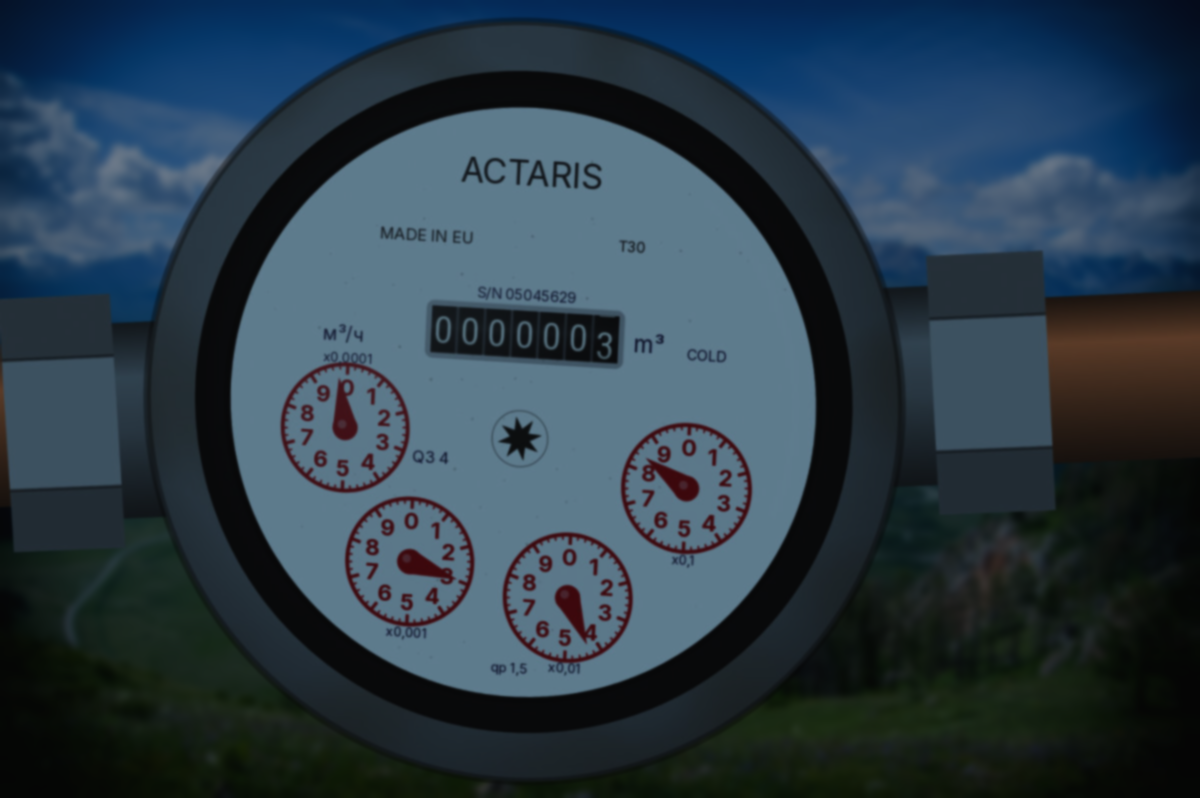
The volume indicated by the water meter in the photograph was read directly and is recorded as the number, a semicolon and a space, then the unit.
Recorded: 2.8429; m³
